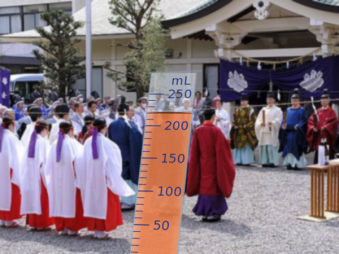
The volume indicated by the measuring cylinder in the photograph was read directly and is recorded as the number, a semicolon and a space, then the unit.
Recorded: 220; mL
